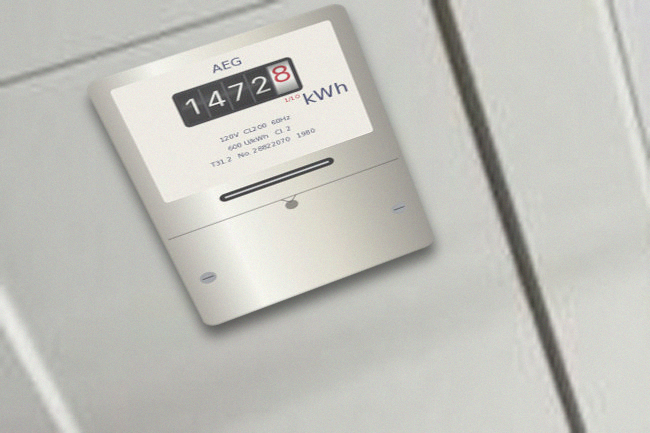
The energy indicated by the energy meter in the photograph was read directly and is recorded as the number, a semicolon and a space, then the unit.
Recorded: 1472.8; kWh
